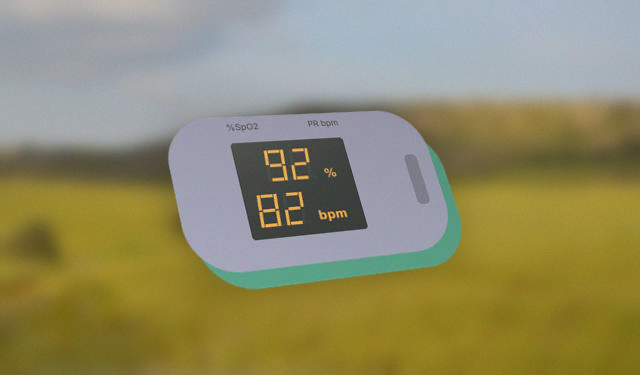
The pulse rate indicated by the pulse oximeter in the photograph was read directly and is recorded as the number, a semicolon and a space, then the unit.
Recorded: 82; bpm
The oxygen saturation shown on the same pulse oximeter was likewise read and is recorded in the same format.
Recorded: 92; %
